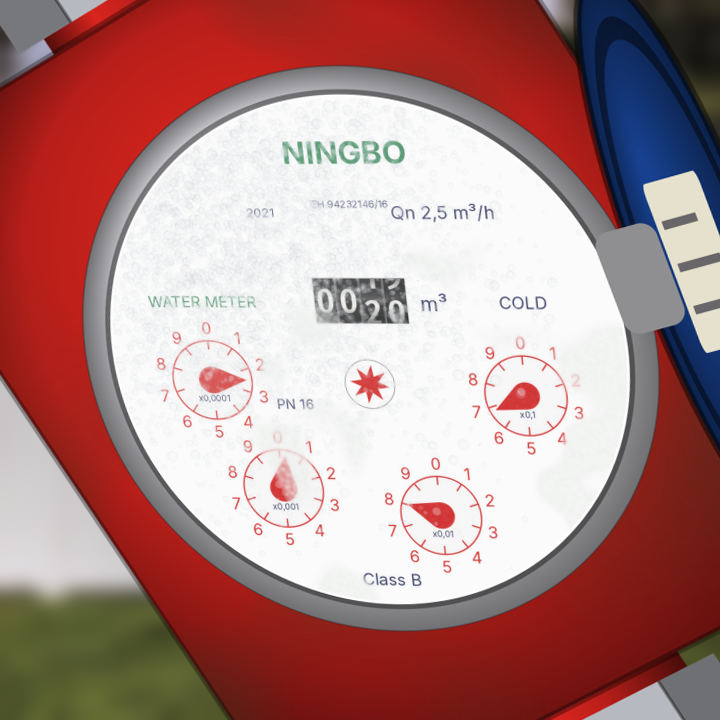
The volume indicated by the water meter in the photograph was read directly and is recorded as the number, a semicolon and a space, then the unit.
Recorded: 19.6802; m³
